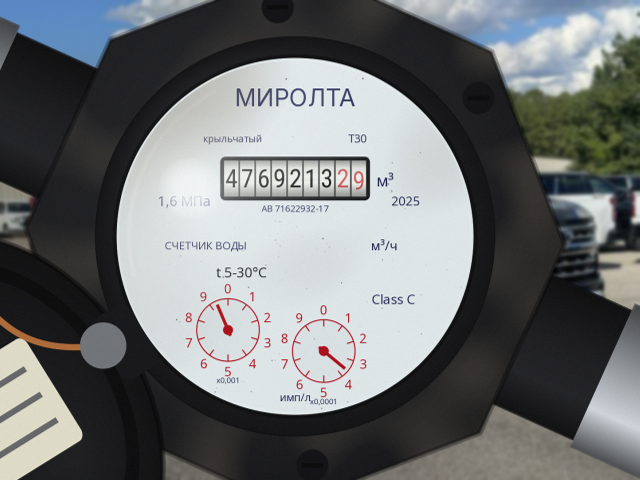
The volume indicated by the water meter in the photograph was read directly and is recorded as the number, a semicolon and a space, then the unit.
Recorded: 4769213.2893; m³
